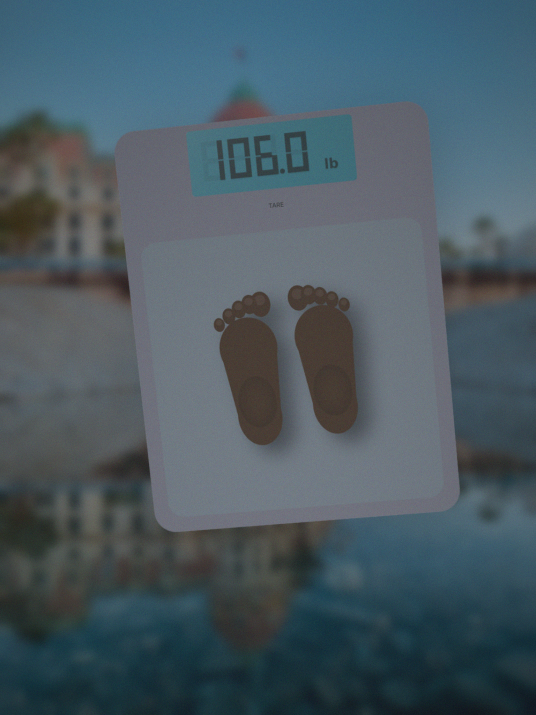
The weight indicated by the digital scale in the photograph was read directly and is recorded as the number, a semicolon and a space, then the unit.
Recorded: 106.0; lb
